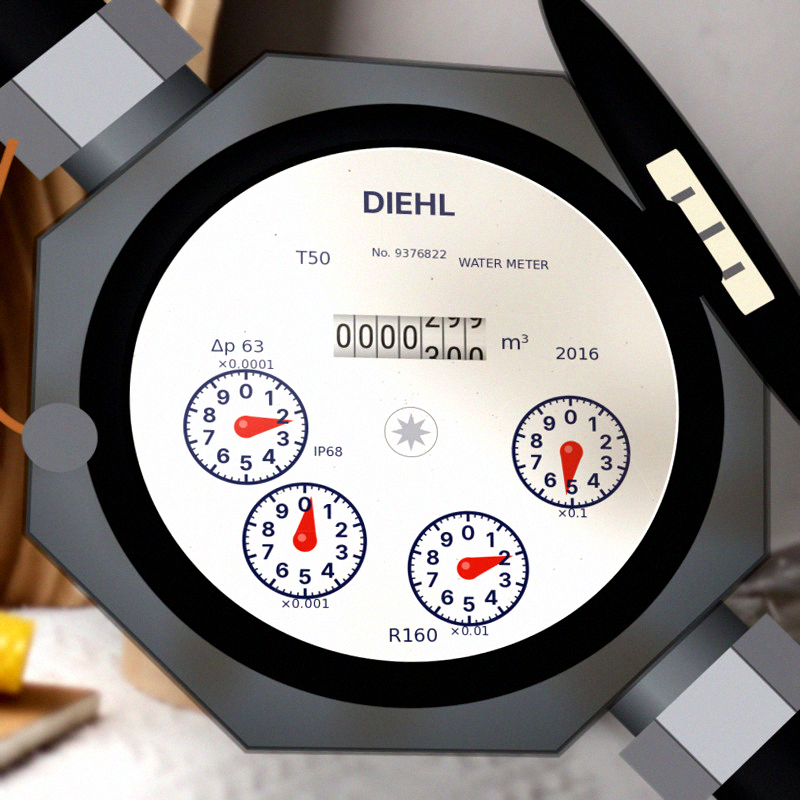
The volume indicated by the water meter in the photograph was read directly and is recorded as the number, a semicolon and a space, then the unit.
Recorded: 299.5202; m³
